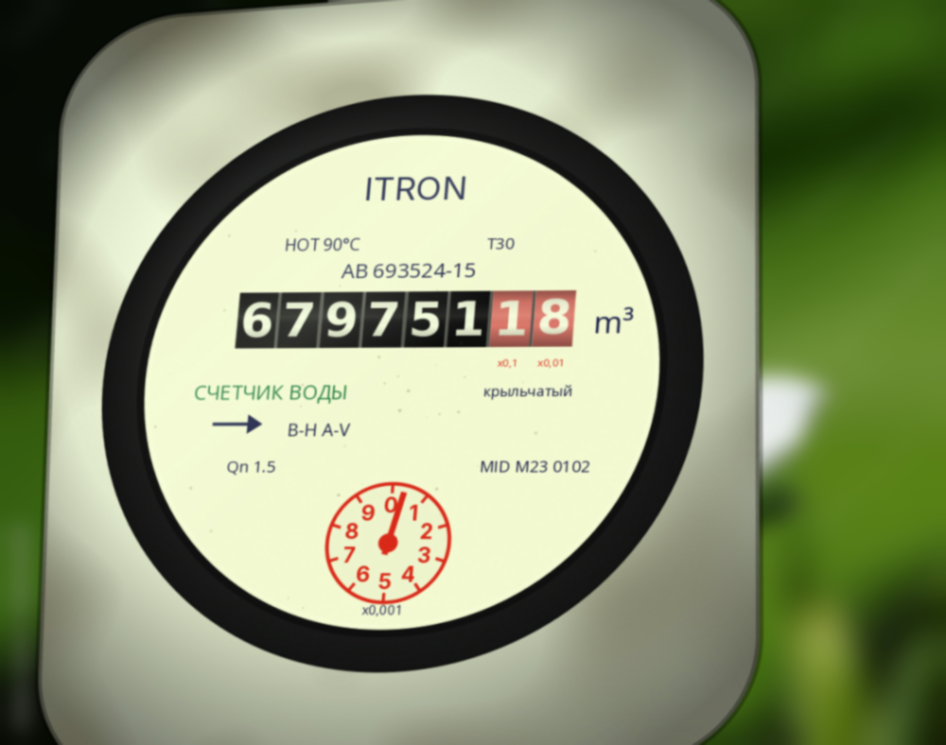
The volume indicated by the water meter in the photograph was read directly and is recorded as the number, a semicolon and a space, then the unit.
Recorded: 679751.180; m³
